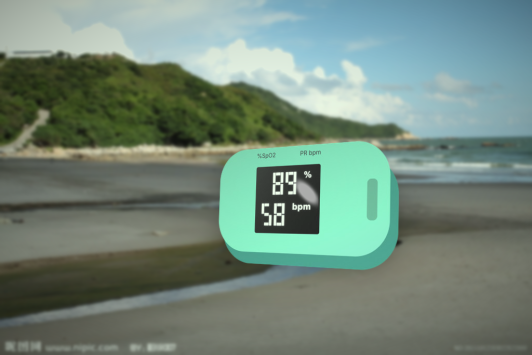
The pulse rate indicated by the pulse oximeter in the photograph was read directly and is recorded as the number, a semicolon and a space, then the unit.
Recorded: 58; bpm
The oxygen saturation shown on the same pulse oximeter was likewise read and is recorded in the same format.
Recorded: 89; %
